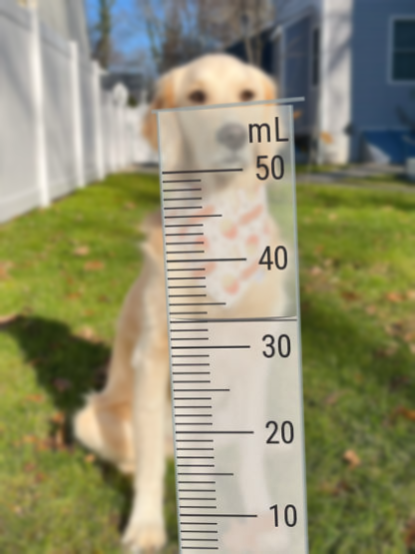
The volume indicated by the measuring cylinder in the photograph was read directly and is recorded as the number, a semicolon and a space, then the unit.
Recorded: 33; mL
